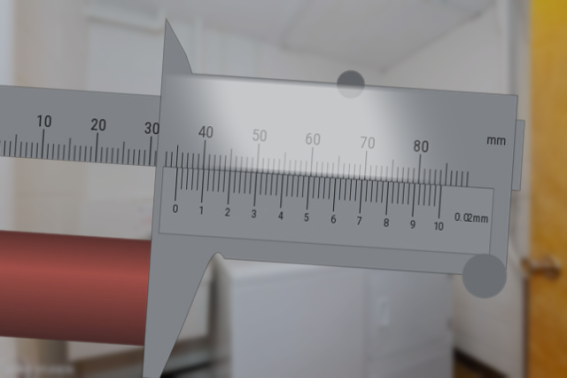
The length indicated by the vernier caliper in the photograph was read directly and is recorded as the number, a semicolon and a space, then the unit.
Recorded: 35.2; mm
